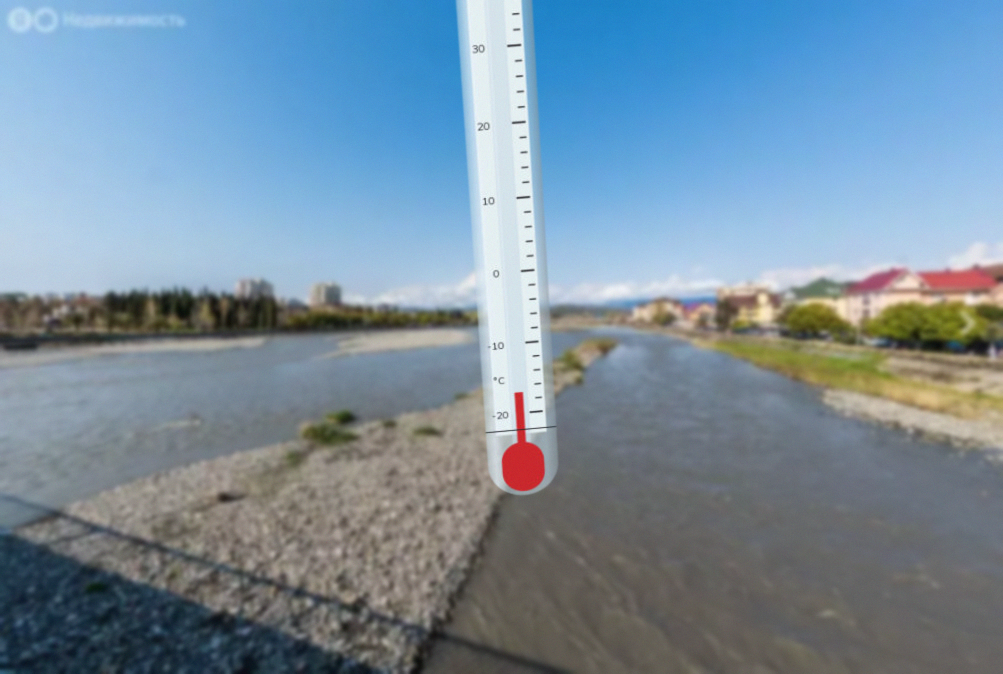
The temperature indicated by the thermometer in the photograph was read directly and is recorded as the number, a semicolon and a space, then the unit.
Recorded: -17; °C
